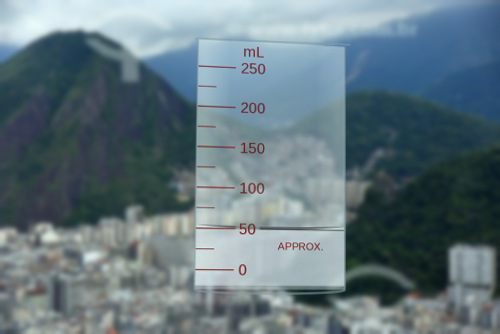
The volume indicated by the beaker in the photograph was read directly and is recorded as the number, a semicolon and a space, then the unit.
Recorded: 50; mL
